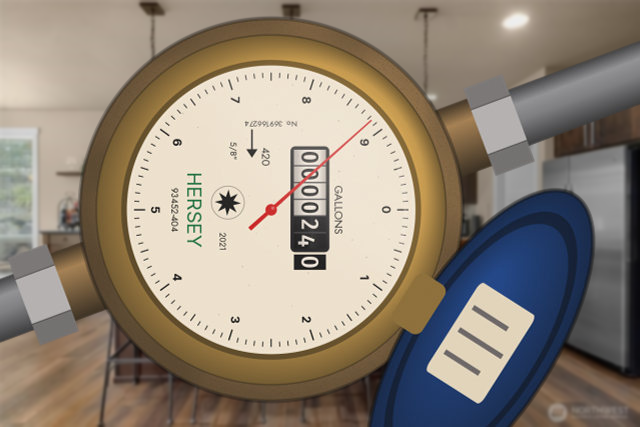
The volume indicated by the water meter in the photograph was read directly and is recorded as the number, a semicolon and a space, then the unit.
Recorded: 238.8; gal
